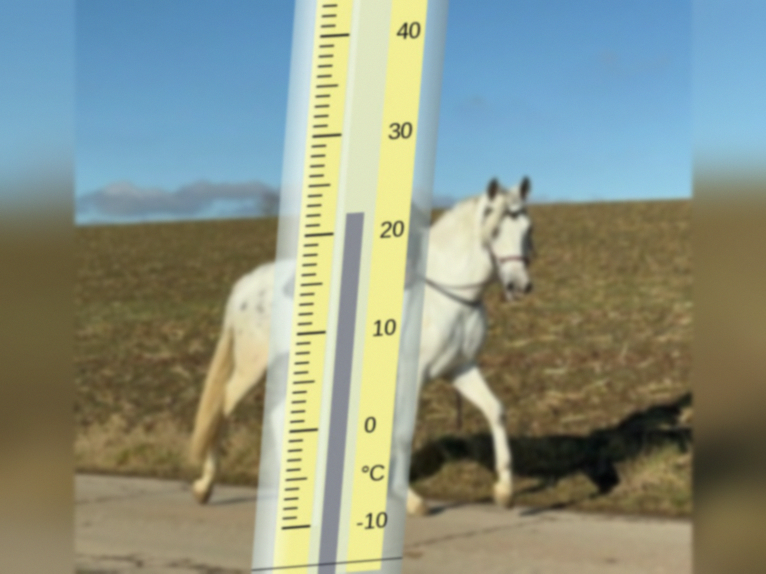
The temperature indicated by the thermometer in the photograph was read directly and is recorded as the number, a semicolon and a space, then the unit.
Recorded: 22; °C
